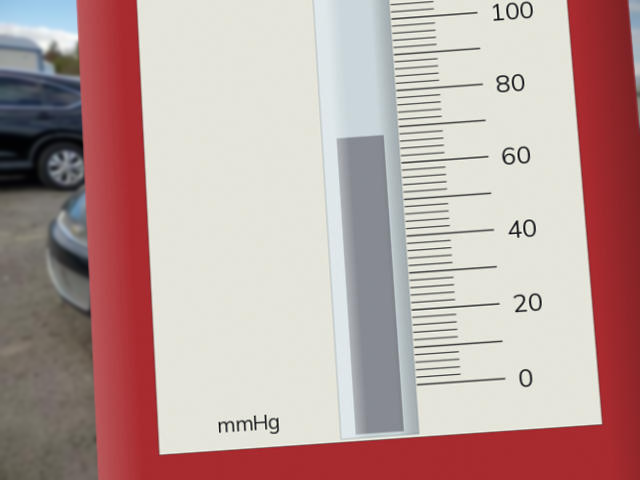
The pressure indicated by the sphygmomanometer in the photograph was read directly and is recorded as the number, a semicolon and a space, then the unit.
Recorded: 68; mmHg
